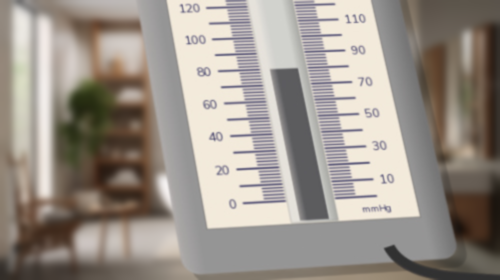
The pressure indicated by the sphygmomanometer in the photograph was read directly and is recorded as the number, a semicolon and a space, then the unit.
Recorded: 80; mmHg
